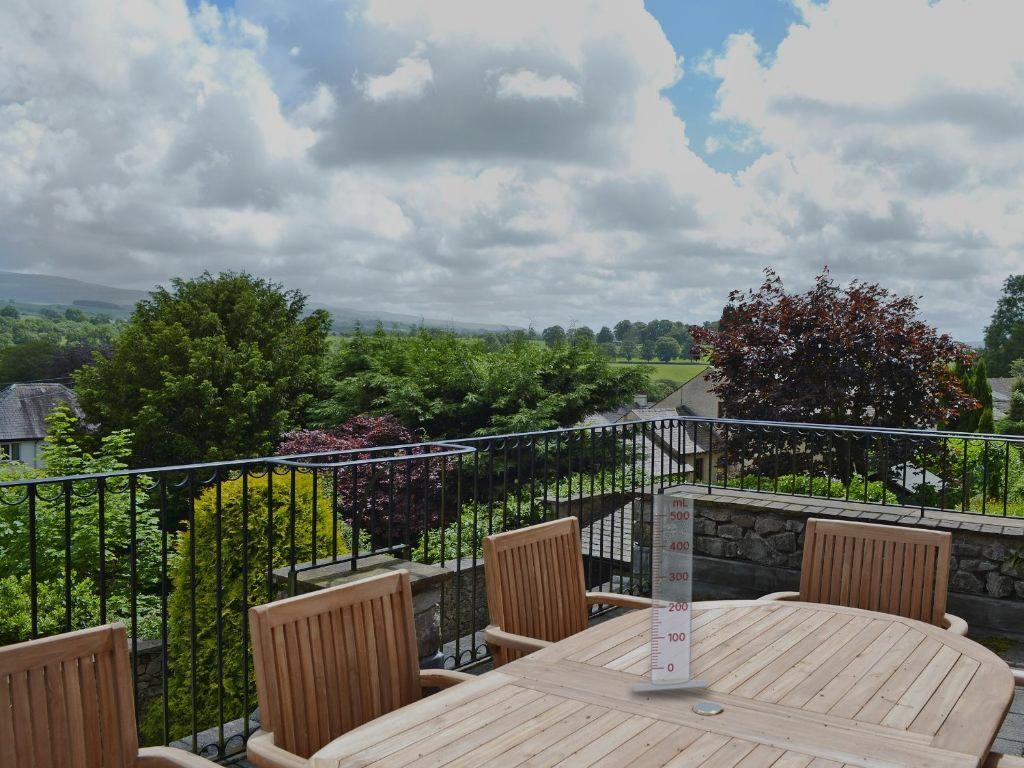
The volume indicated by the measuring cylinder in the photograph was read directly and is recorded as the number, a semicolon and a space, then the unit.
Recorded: 200; mL
